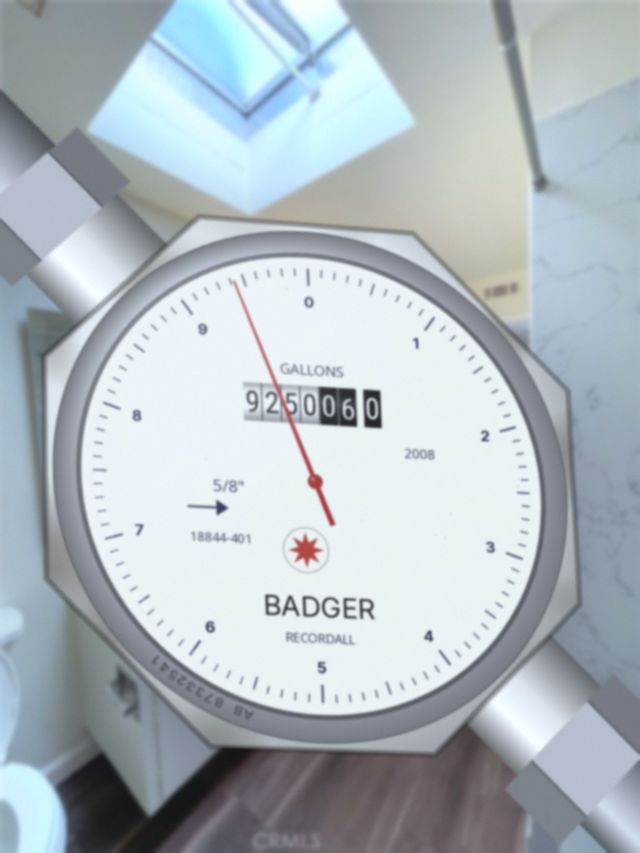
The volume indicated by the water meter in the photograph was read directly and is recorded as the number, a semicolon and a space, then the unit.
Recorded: 9250059.4; gal
